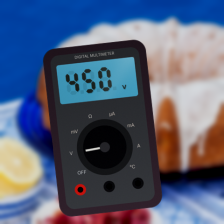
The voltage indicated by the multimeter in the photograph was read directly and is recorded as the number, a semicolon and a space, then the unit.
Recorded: 450; V
